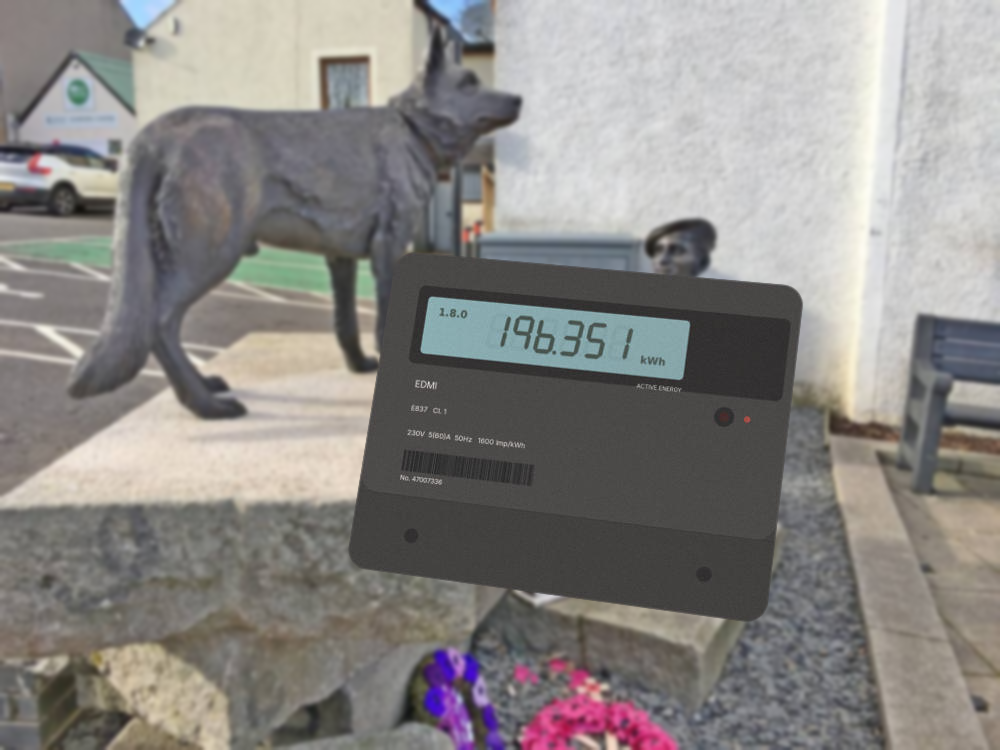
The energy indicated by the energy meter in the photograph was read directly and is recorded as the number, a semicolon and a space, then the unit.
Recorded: 196.351; kWh
